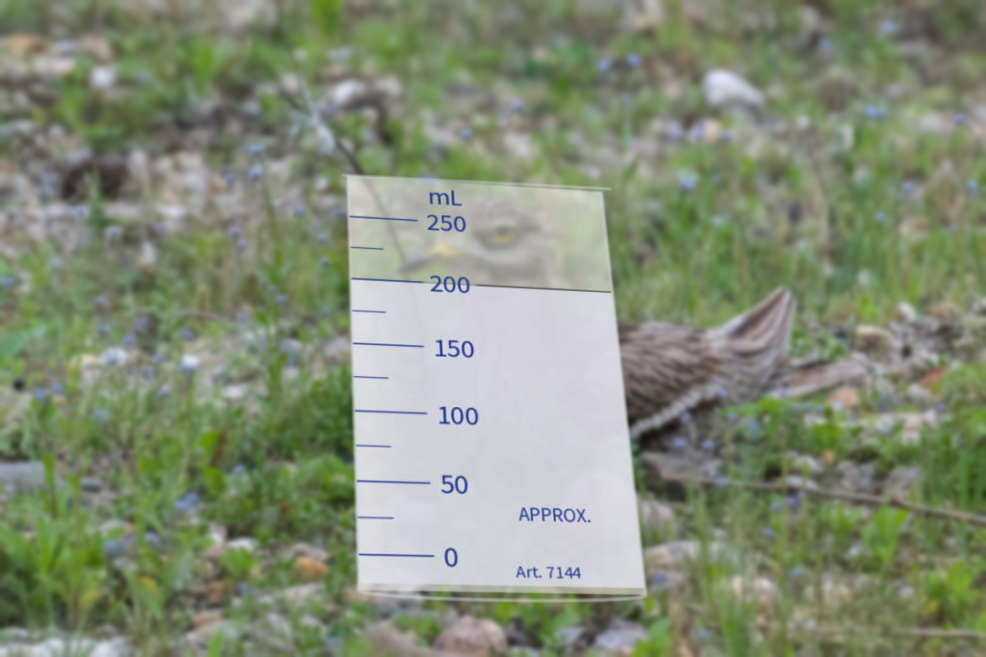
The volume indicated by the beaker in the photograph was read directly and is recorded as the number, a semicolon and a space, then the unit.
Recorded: 200; mL
